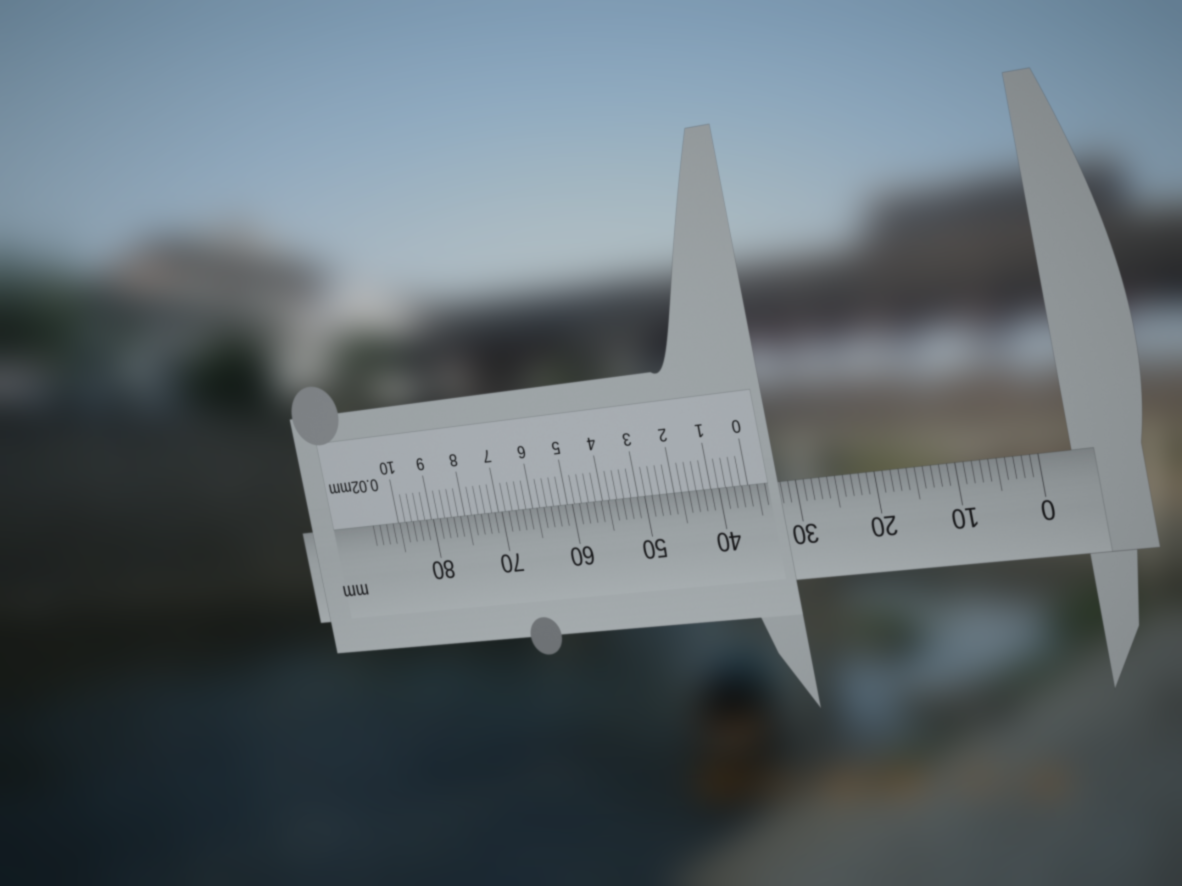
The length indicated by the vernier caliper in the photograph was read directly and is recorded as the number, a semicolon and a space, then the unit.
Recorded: 36.2; mm
